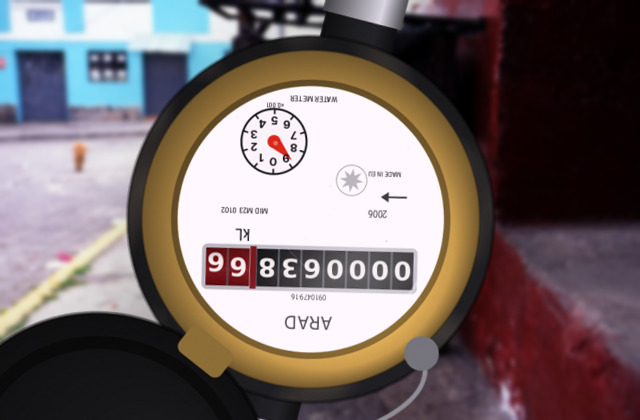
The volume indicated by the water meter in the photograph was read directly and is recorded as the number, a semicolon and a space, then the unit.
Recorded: 638.658; kL
